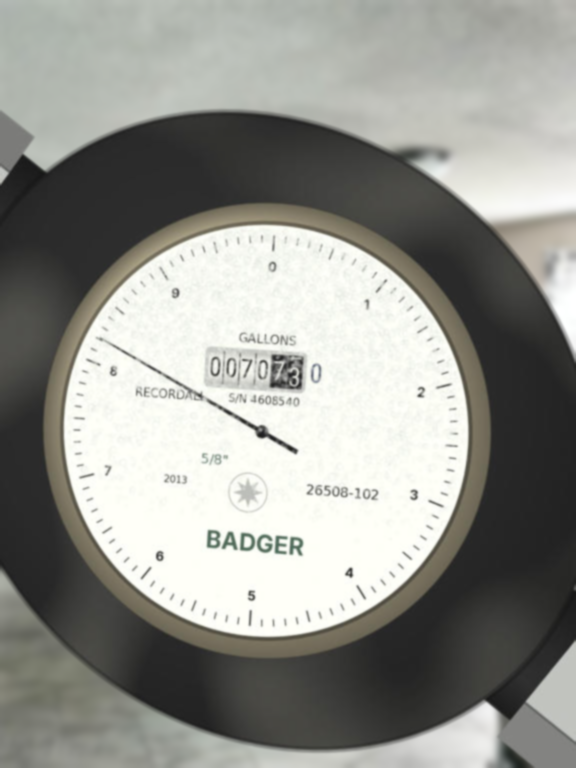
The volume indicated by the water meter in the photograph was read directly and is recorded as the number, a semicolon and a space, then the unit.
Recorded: 70728.2; gal
